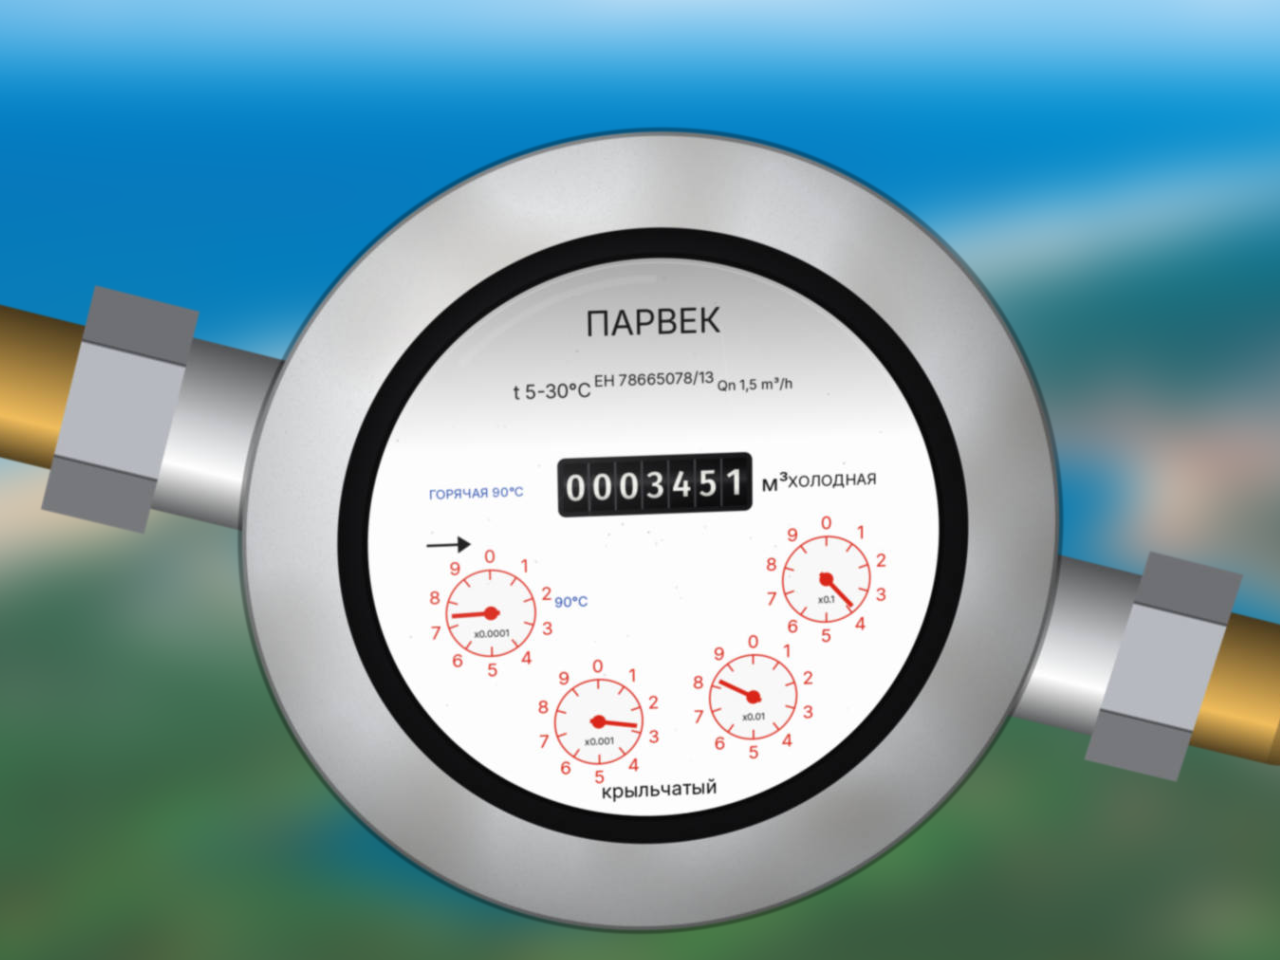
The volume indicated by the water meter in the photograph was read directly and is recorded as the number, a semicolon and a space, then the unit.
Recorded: 3451.3827; m³
